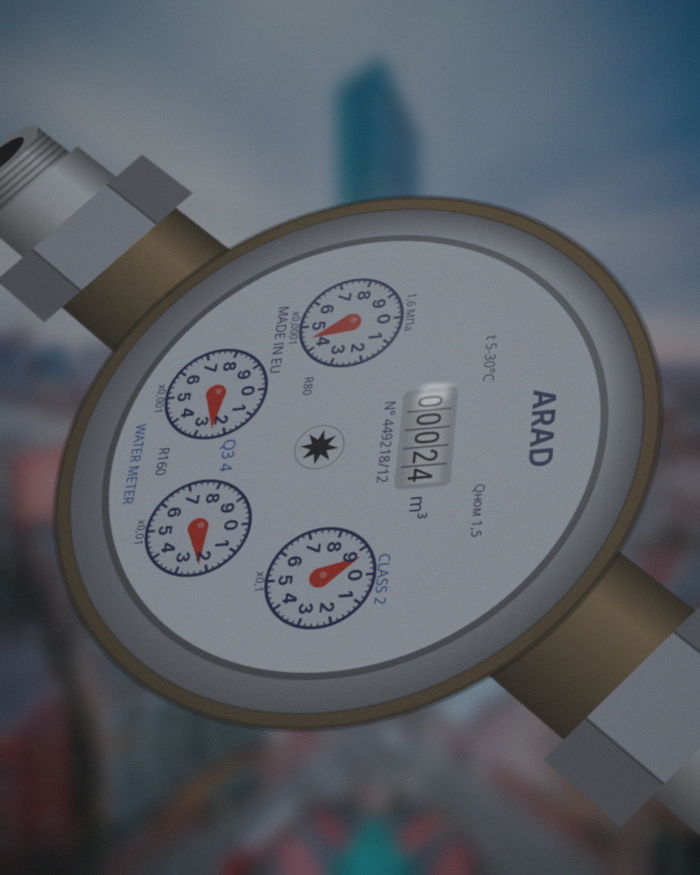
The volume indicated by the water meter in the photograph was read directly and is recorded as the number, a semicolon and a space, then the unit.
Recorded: 23.9224; m³
